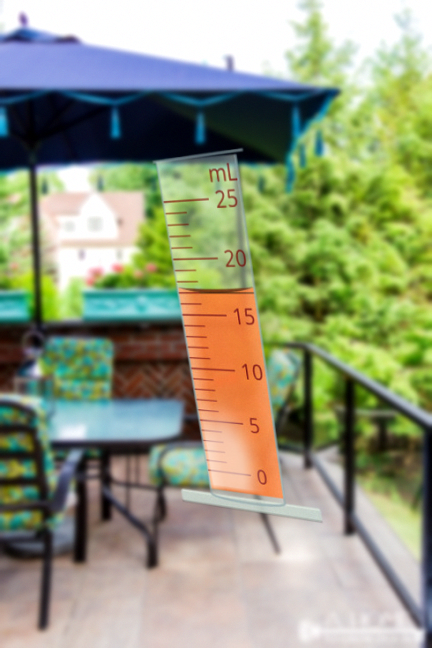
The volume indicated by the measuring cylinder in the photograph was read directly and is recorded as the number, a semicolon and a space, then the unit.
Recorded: 17; mL
